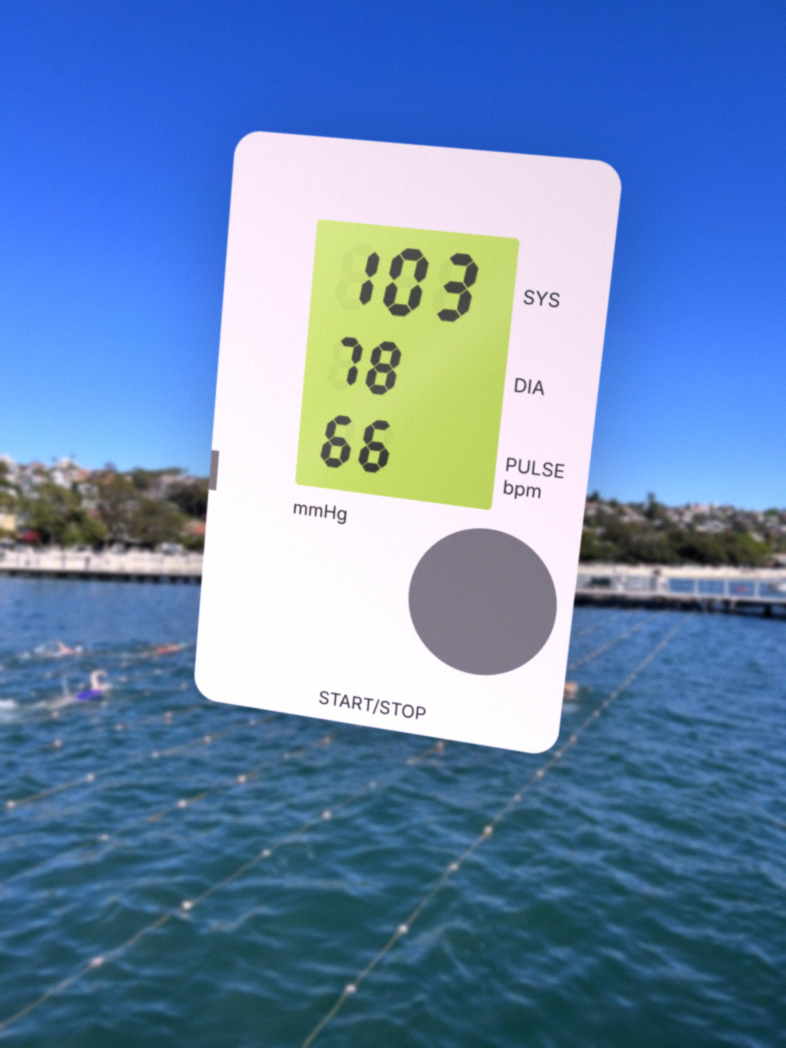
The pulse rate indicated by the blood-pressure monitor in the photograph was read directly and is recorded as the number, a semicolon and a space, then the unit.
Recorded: 66; bpm
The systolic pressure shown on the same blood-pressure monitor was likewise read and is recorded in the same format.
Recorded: 103; mmHg
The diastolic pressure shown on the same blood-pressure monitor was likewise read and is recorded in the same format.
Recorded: 78; mmHg
